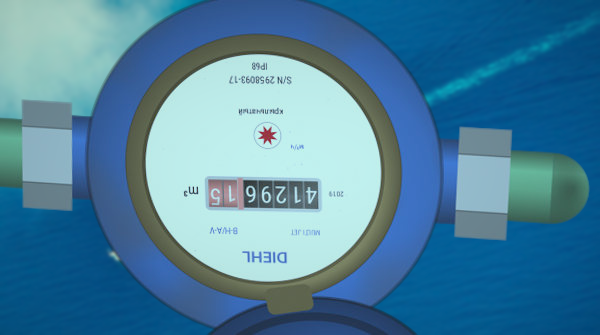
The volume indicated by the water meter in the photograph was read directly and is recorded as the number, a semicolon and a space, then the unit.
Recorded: 41296.15; m³
